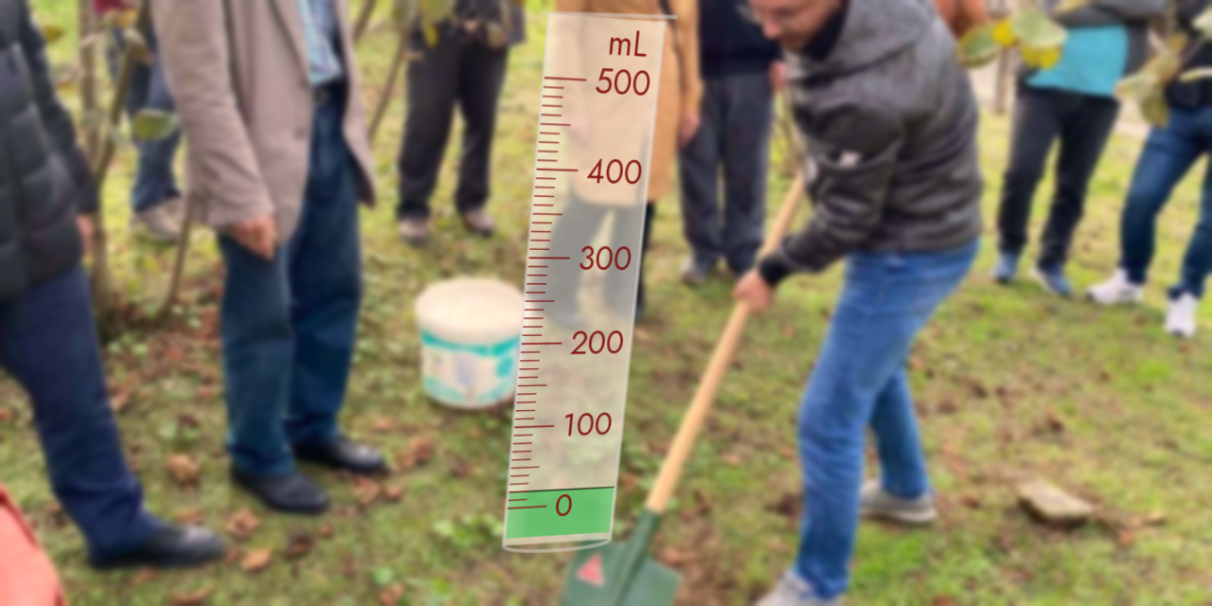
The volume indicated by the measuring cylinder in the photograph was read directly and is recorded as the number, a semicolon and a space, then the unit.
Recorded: 20; mL
